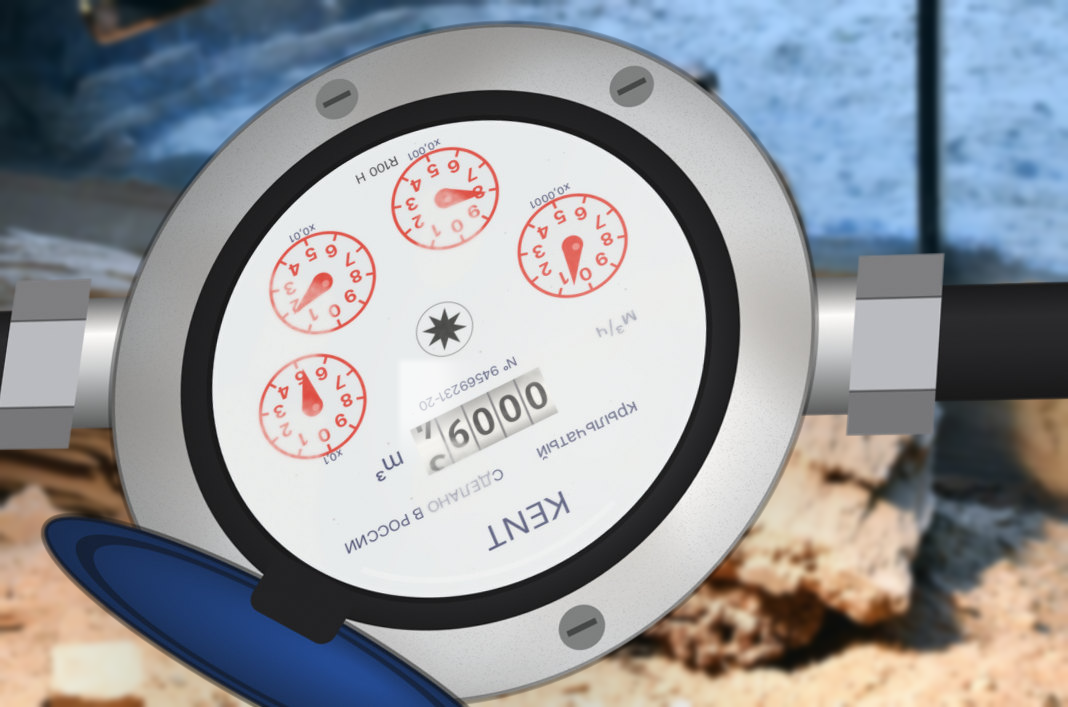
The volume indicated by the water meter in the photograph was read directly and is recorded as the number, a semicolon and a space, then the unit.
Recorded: 93.5180; m³
